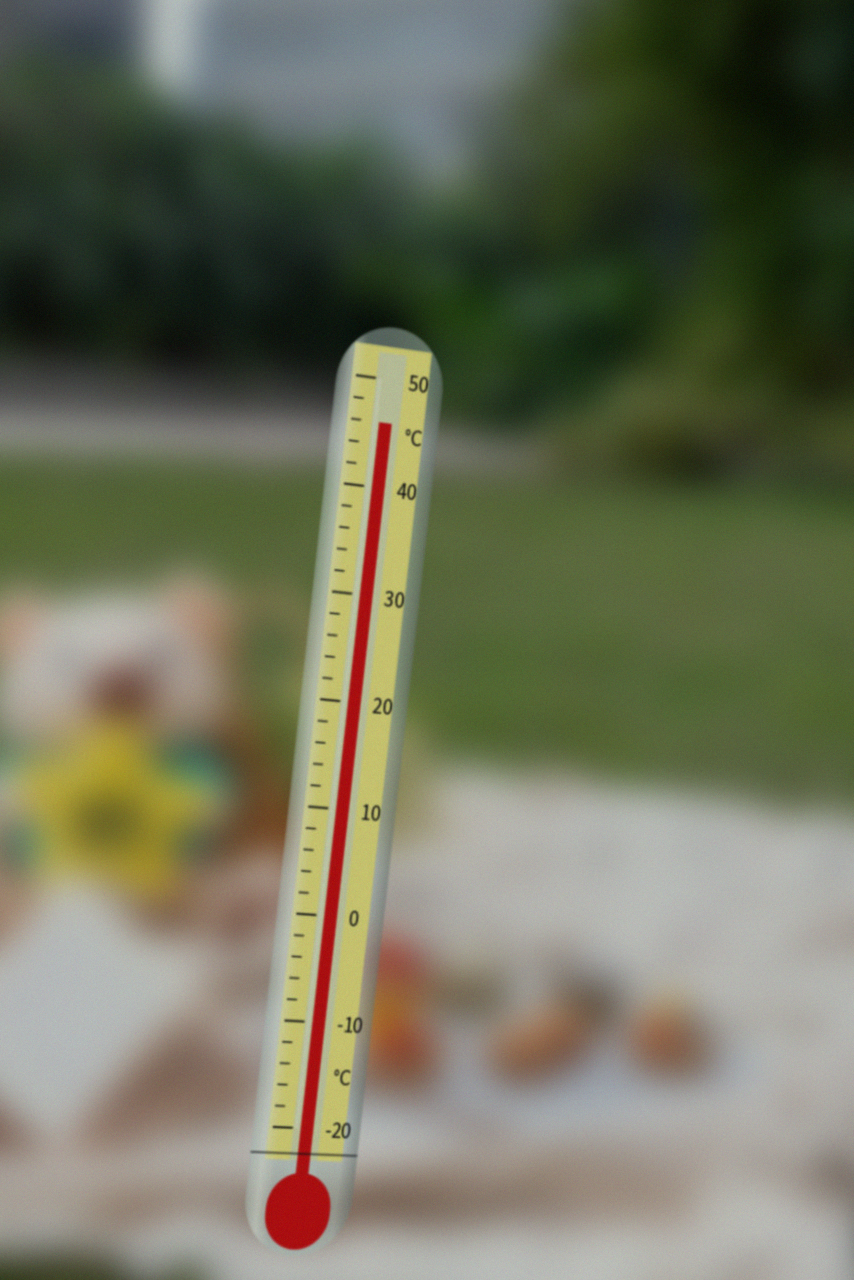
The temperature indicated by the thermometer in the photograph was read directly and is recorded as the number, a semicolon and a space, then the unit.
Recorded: 46; °C
